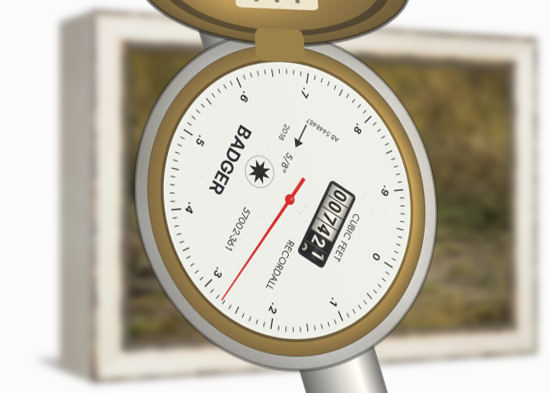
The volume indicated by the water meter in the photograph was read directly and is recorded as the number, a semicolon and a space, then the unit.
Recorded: 7421.27; ft³
